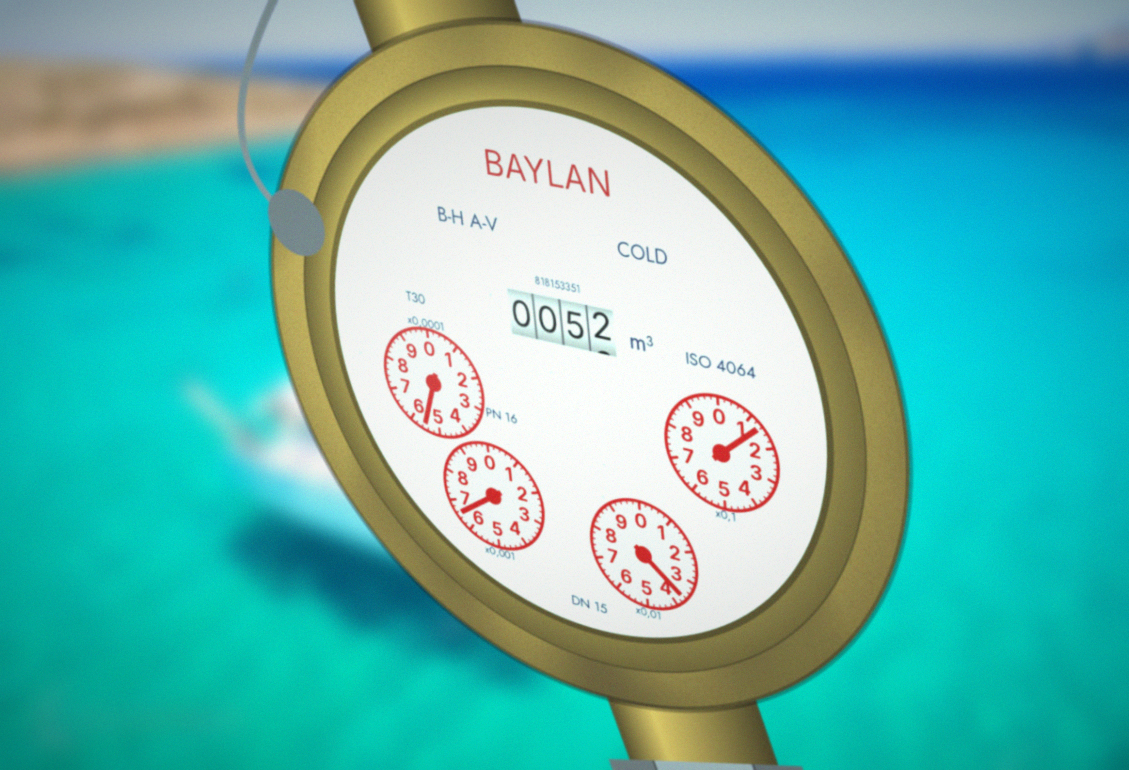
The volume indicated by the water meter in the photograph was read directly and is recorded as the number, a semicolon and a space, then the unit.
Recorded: 52.1365; m³
